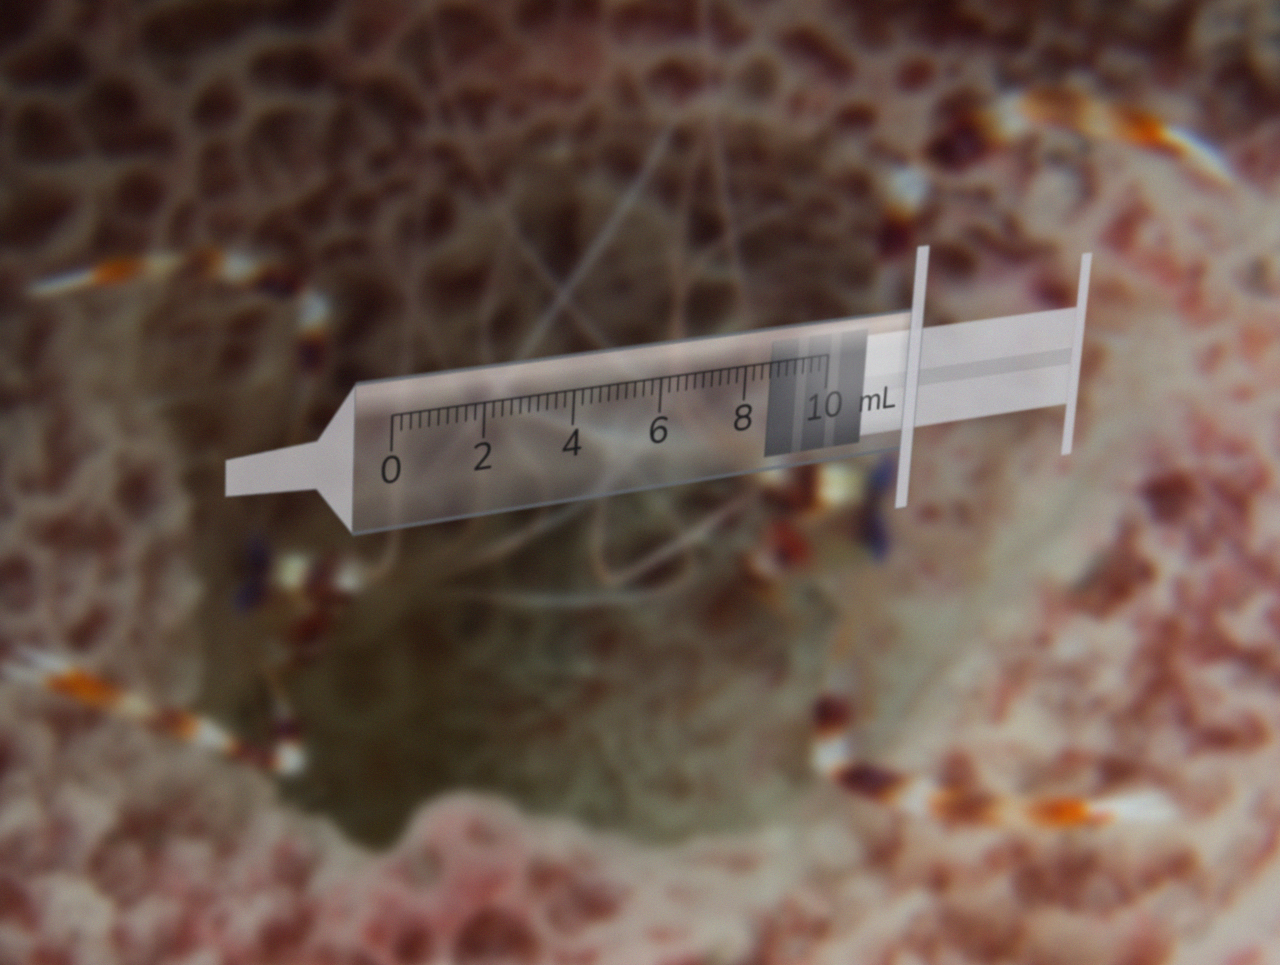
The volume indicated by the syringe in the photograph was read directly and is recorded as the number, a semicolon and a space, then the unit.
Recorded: 8.6; mL
